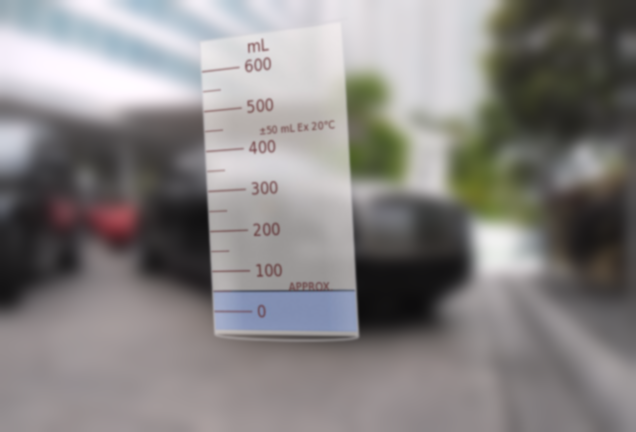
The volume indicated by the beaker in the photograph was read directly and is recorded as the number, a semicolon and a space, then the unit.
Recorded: 50; mL
